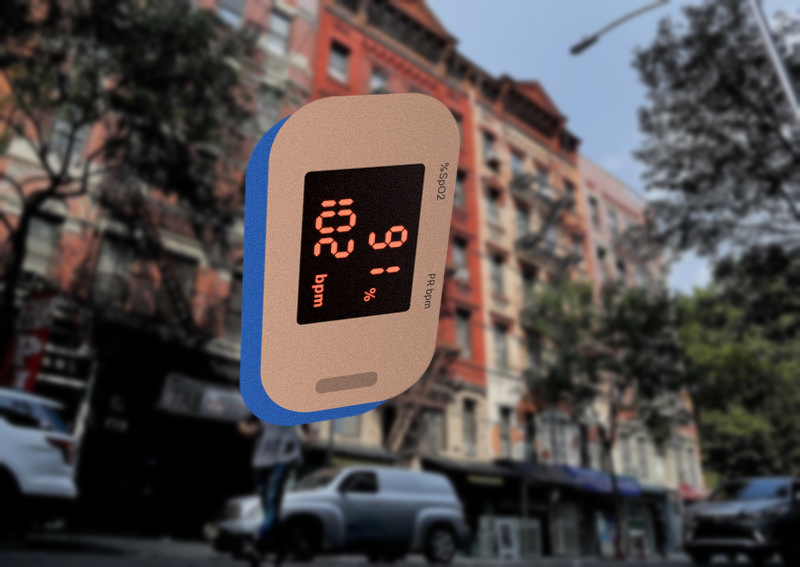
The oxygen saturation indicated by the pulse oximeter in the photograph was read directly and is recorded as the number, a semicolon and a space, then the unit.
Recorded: 91; %
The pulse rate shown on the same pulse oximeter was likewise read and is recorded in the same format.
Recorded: 102; bpm
